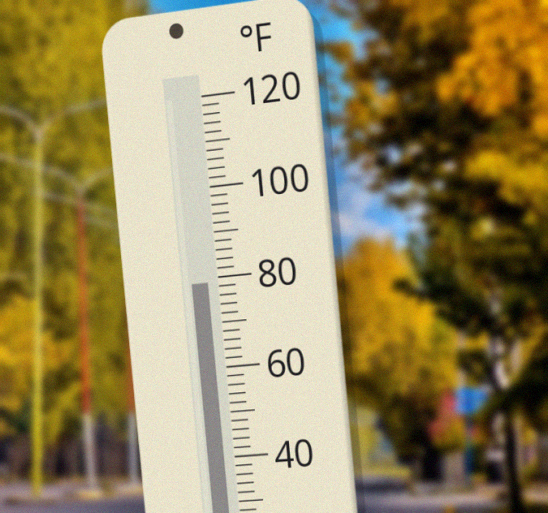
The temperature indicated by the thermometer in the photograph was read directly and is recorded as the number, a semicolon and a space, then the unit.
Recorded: 79; °F
